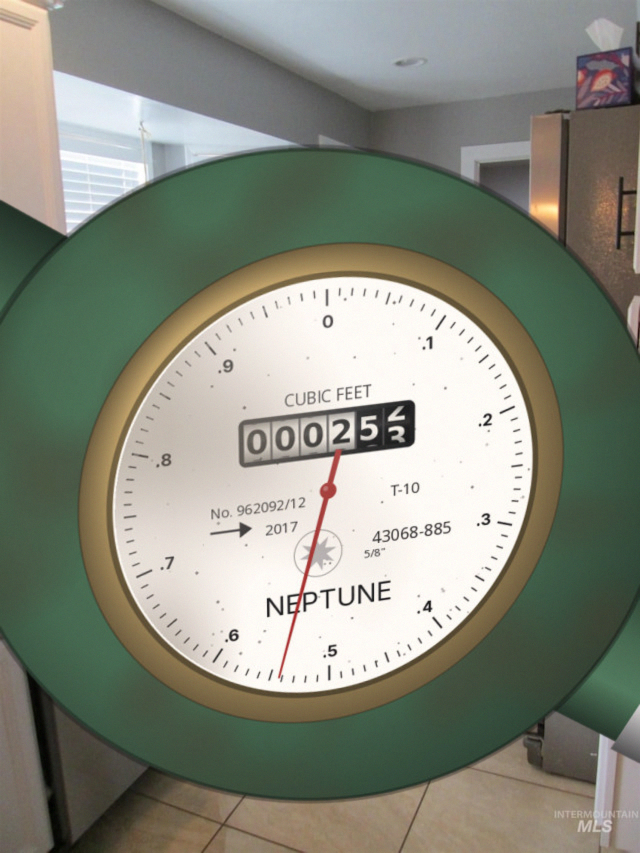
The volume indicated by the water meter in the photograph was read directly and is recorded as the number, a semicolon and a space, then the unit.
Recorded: 252.54; ft³
